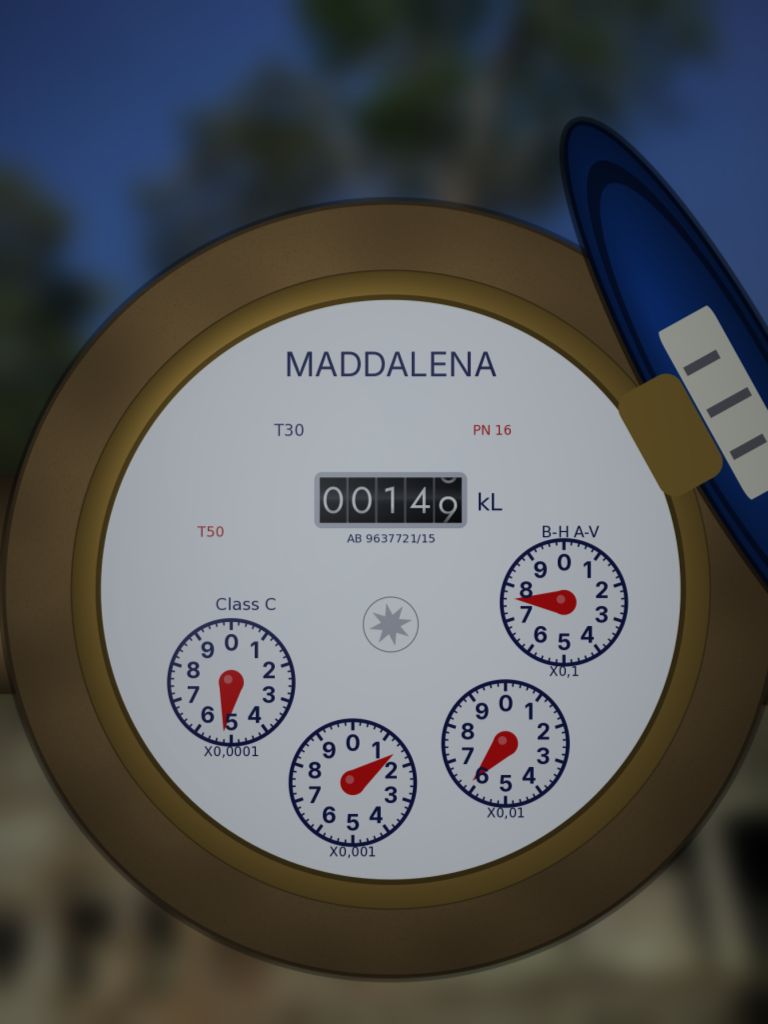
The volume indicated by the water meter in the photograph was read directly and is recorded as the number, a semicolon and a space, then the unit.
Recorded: 148.7615; kL
